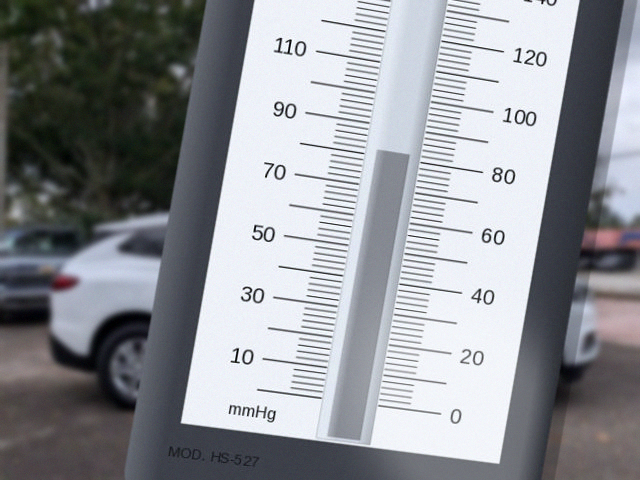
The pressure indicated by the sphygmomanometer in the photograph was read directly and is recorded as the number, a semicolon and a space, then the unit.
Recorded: 82; mmHg
